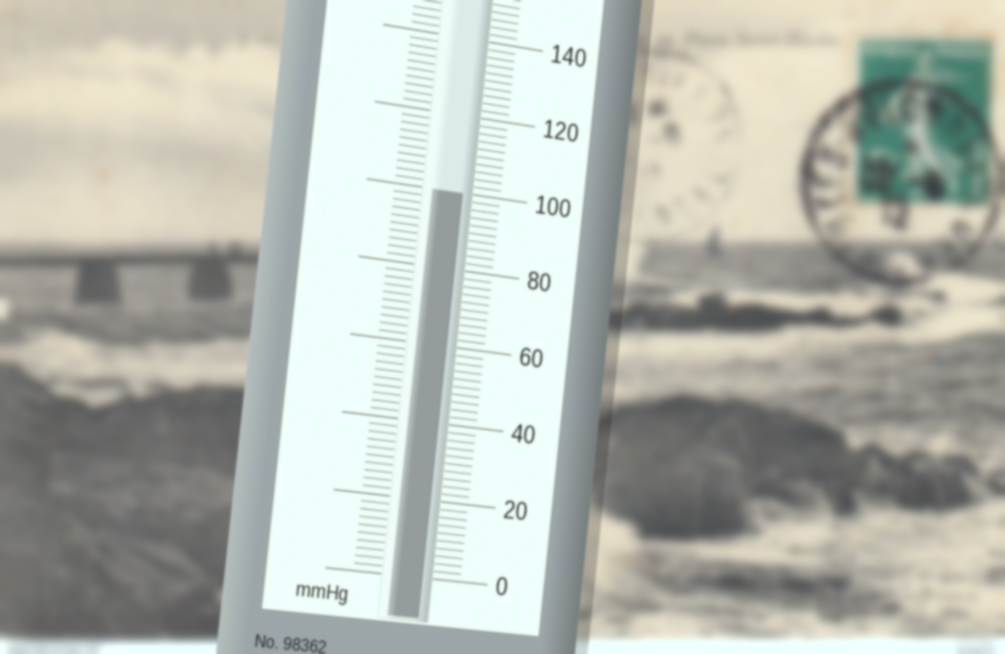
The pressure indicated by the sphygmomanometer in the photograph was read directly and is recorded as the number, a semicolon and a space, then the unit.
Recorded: 100; mmHg
